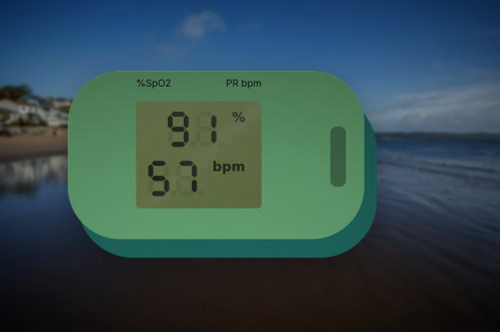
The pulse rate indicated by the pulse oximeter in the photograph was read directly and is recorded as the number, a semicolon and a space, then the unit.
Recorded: 57; bpm
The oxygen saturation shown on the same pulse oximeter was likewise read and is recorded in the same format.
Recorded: 91; %
